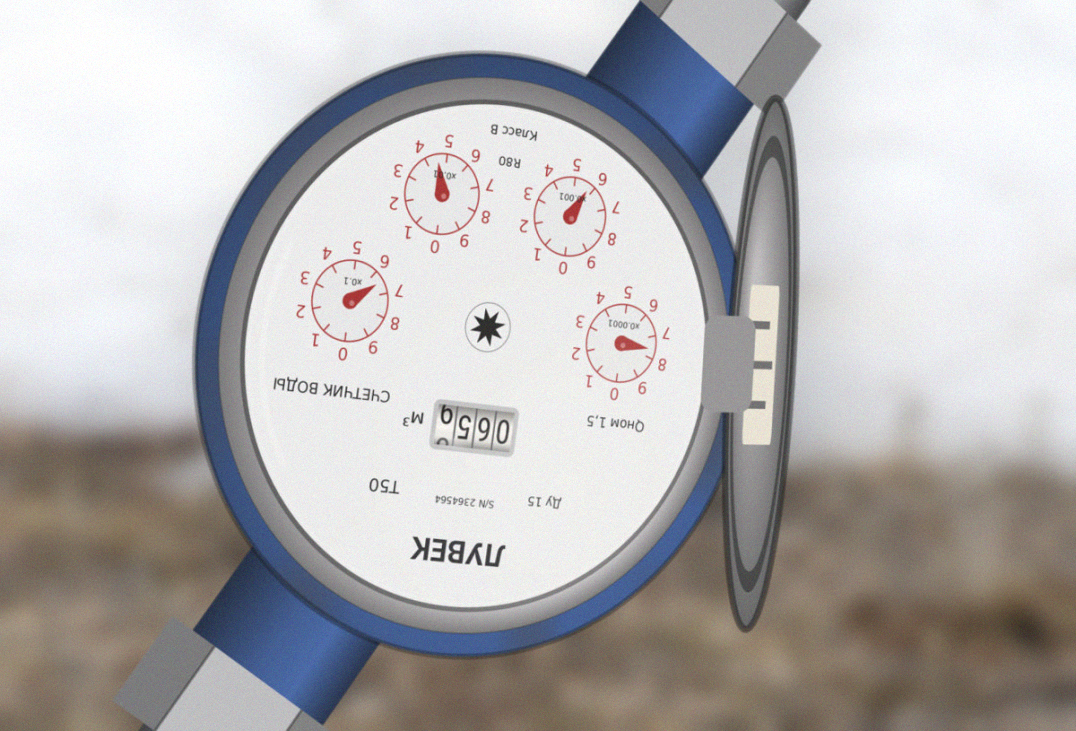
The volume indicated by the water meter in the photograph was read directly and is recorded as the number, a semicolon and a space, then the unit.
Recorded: 658.6457; m³
